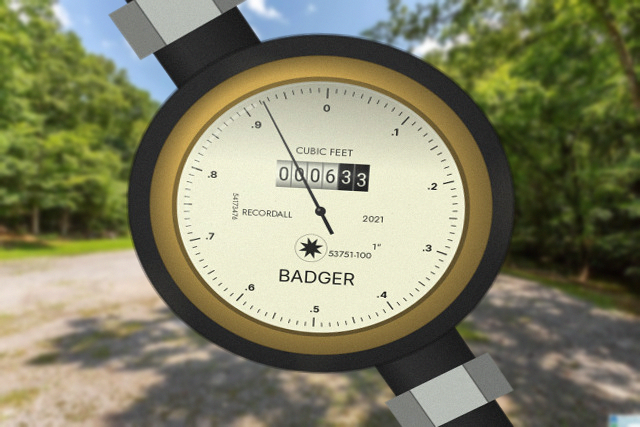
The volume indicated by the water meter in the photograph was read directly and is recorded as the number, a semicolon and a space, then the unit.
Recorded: 632.92; ft³
